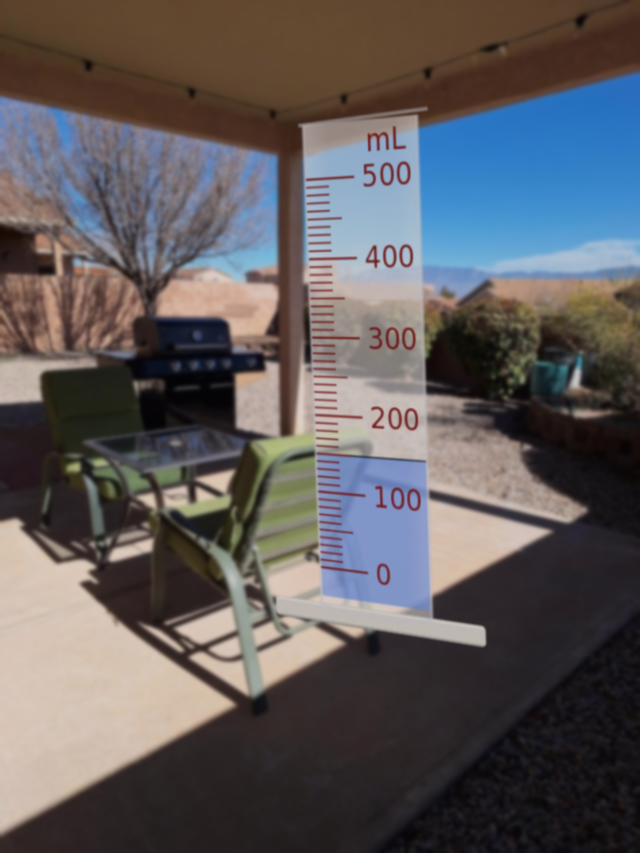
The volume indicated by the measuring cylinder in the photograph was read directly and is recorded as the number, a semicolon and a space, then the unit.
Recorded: 150; mL
